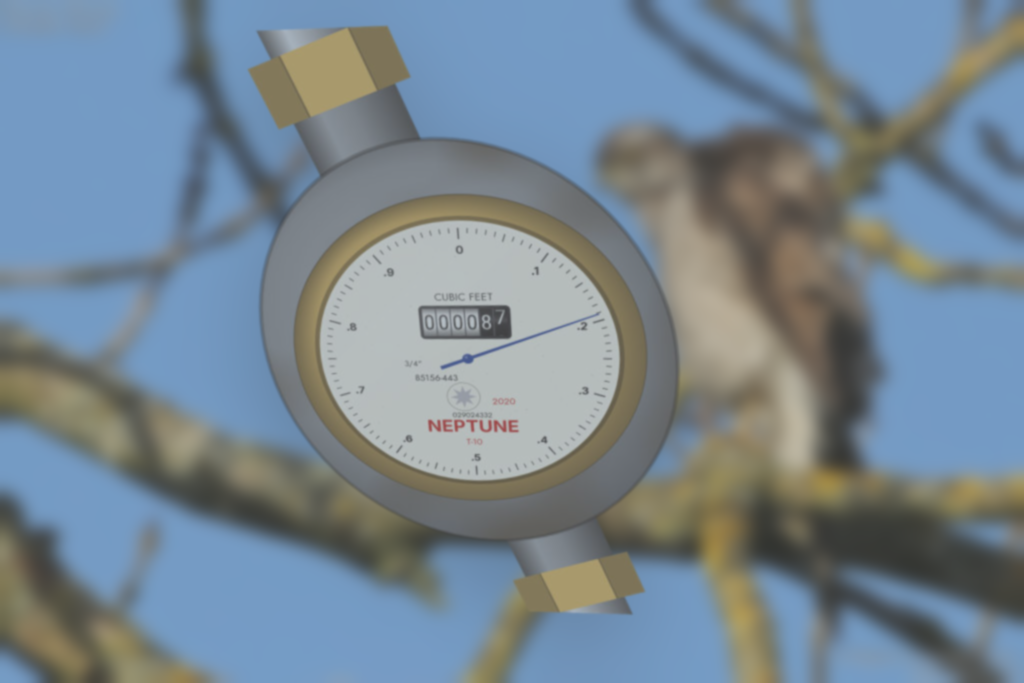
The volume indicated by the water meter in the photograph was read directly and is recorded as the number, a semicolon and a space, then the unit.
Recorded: 87.19; ft³
